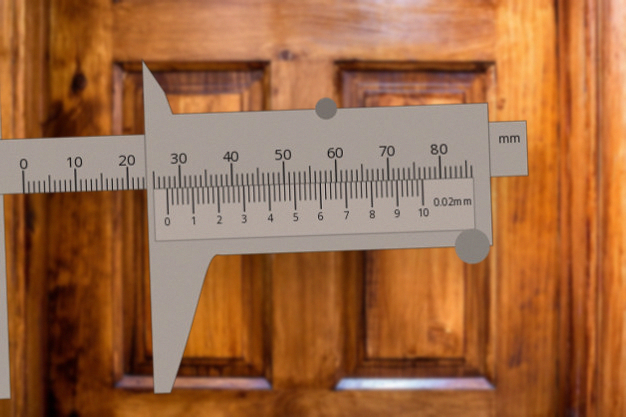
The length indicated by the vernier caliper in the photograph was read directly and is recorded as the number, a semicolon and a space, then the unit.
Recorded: 27.5; mm
